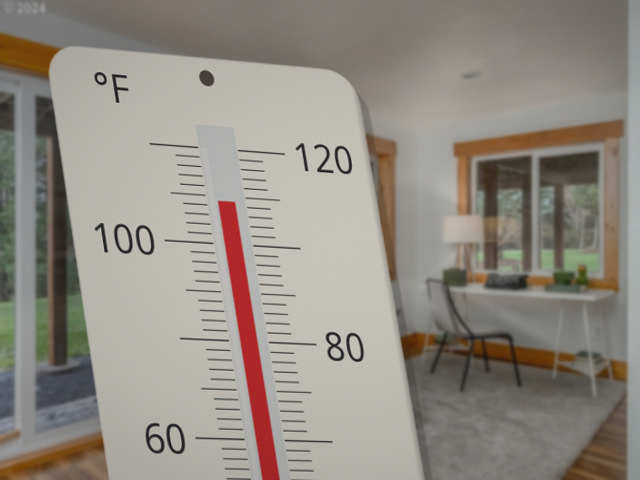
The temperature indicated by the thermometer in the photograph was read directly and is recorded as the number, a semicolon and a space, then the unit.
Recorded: 109; °F
